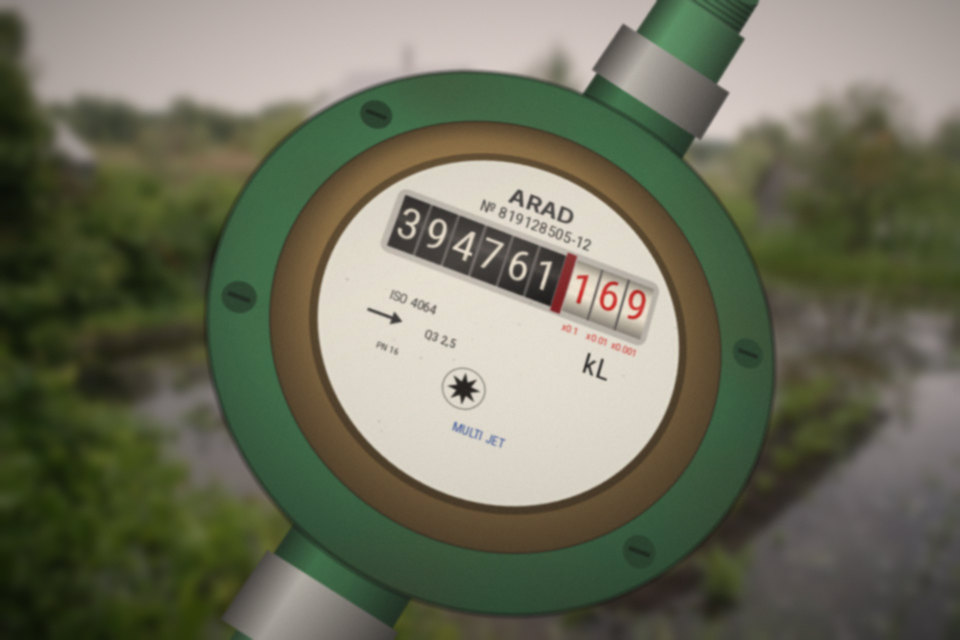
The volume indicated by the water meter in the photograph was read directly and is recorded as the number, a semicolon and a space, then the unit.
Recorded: 394761.169; kL
